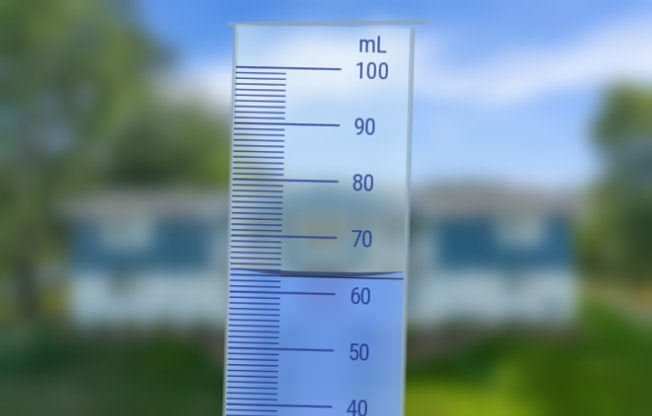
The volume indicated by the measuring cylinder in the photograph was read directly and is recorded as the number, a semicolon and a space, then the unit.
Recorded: 63; mL
